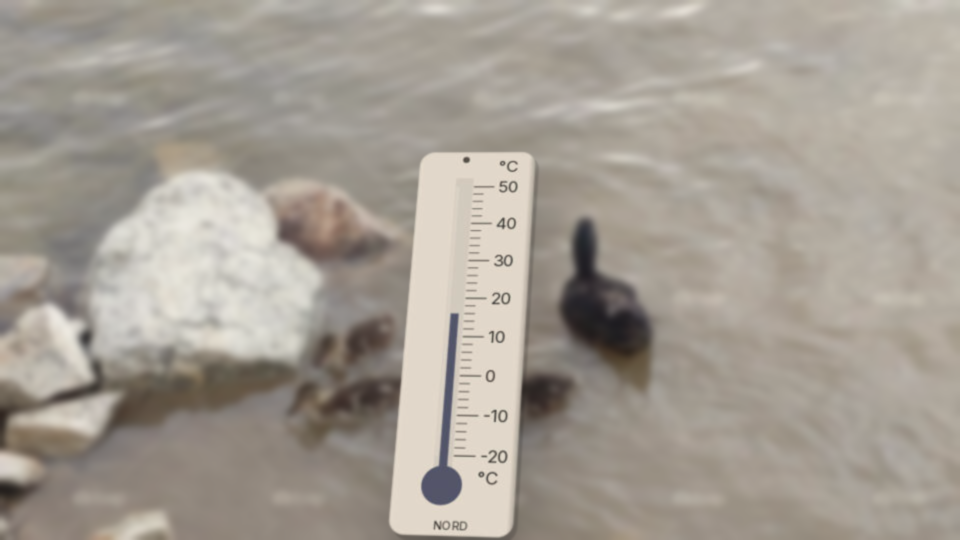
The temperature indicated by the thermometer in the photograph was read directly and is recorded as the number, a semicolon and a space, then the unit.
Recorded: 16; °C
